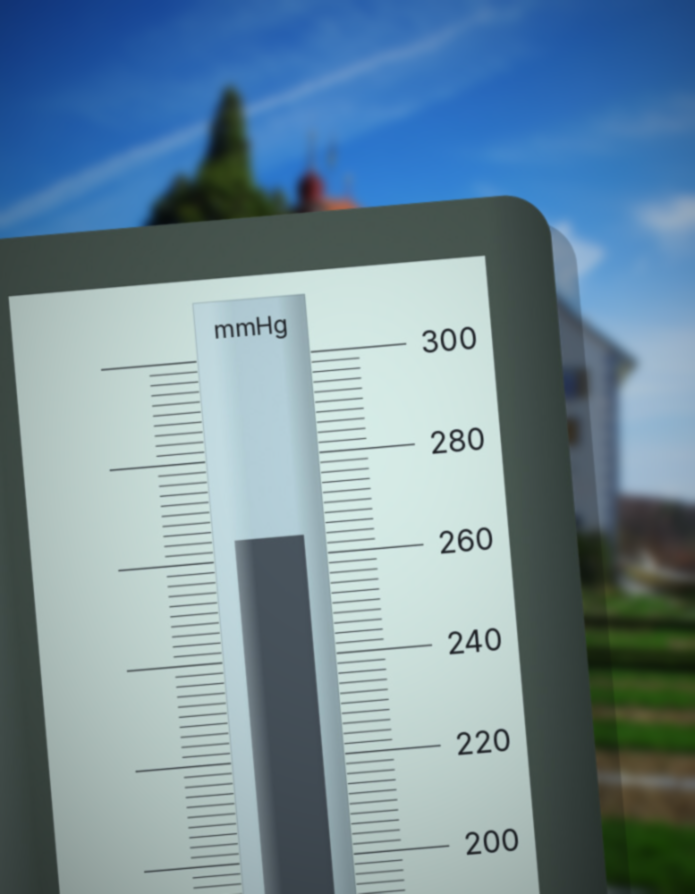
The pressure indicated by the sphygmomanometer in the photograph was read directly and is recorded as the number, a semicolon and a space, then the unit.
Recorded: 264; mmHg
